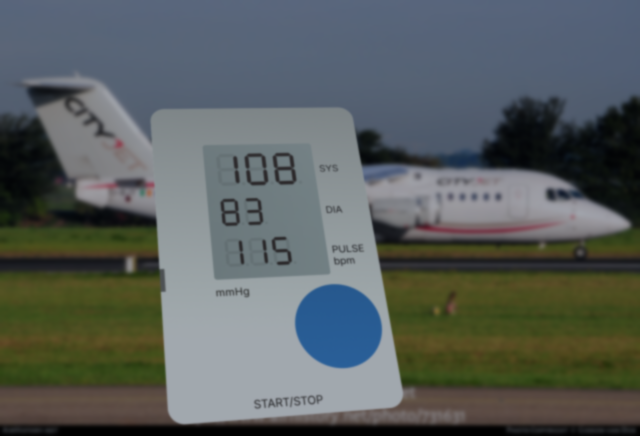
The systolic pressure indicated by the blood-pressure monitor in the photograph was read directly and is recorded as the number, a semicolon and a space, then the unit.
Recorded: 108; mmHg
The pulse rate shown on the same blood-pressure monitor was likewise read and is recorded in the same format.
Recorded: 115; bpm
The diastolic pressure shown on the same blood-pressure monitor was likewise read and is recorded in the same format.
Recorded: 83; mmHg
